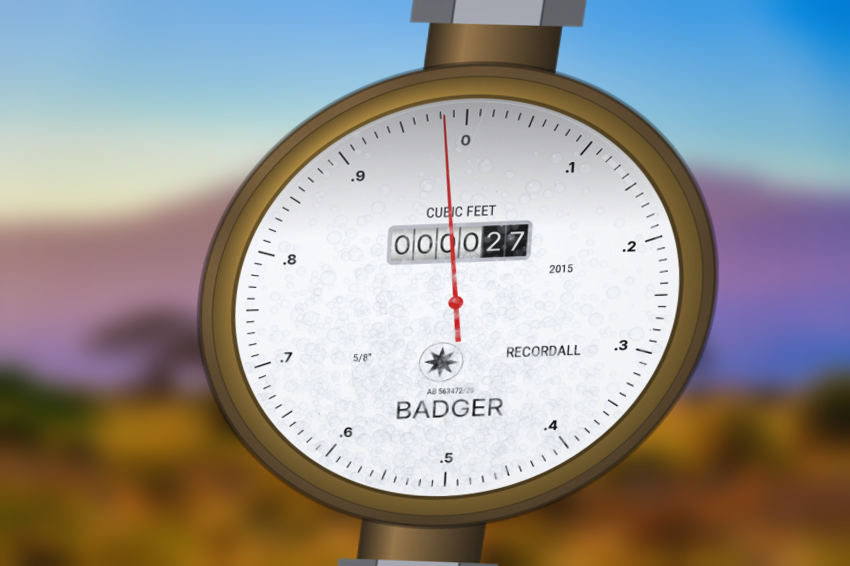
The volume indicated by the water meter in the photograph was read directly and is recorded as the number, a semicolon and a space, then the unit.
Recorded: 26.98; ft³
